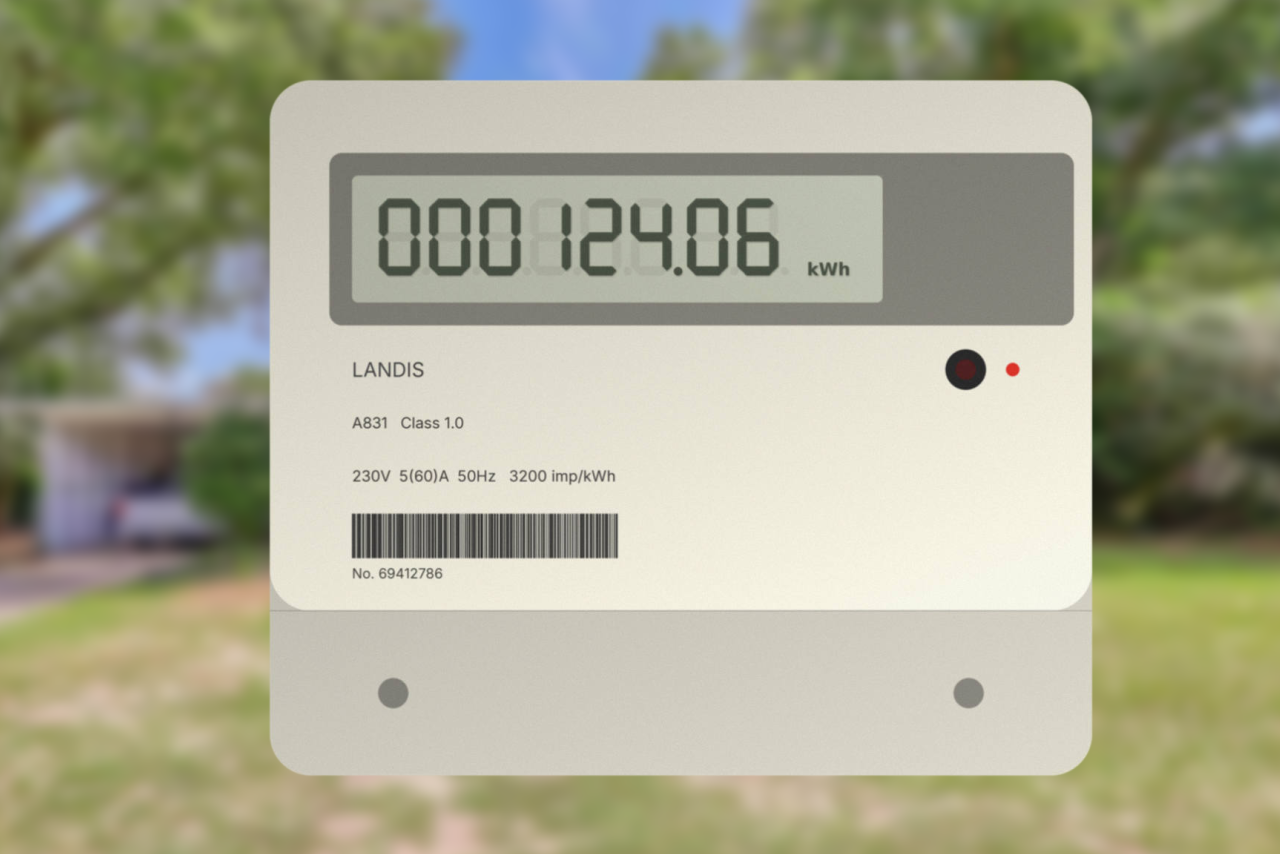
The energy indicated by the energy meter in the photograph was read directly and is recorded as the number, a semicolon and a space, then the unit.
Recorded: 124.06; kWh
